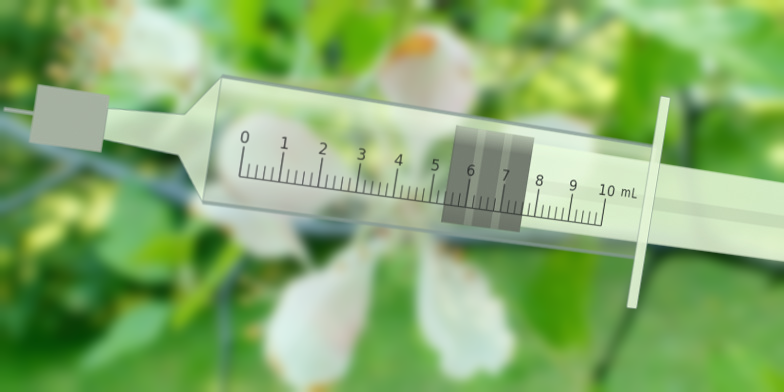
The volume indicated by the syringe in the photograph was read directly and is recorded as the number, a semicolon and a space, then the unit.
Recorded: 5.4; mL
